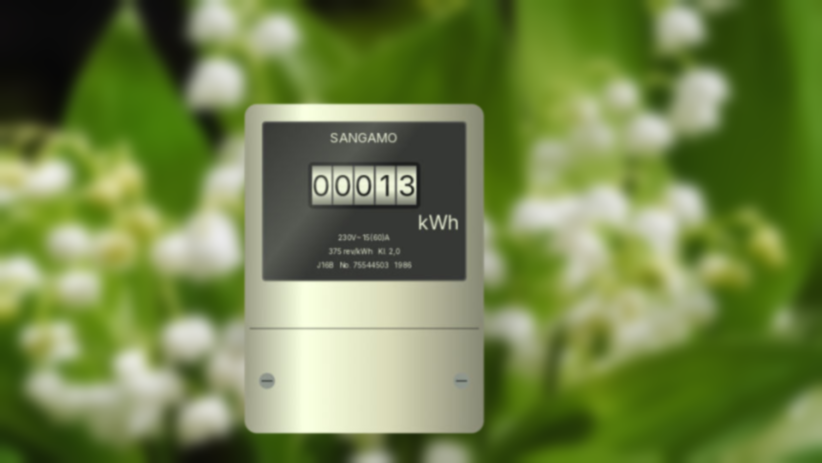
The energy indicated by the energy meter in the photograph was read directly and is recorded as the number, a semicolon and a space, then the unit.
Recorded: 13; kWh
